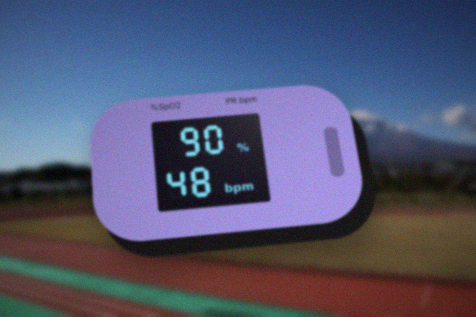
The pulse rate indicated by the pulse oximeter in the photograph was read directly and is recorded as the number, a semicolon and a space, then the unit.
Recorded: 48; bpm
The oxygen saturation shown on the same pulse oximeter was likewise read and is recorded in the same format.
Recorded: 90; %
